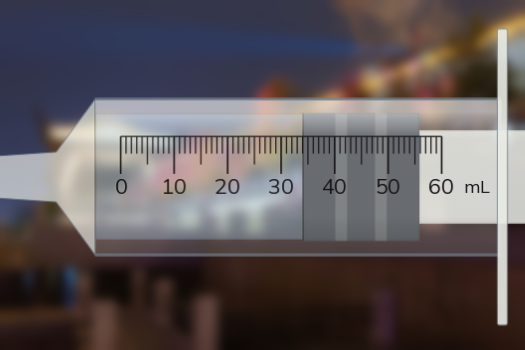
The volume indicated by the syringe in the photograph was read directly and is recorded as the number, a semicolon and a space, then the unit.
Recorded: 34; mL
